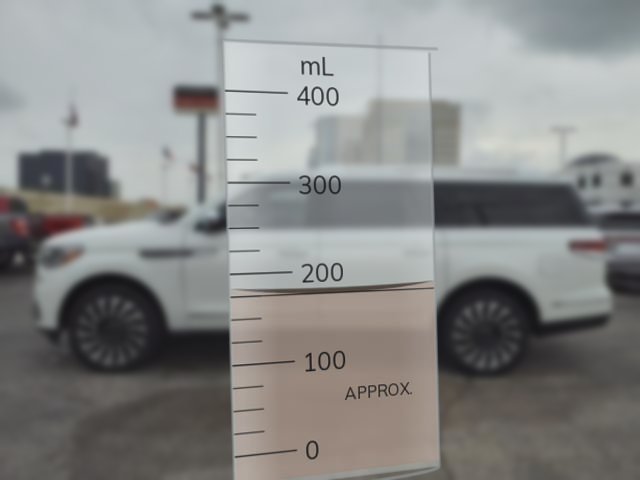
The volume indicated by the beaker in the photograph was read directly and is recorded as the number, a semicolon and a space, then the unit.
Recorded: 175; mL
